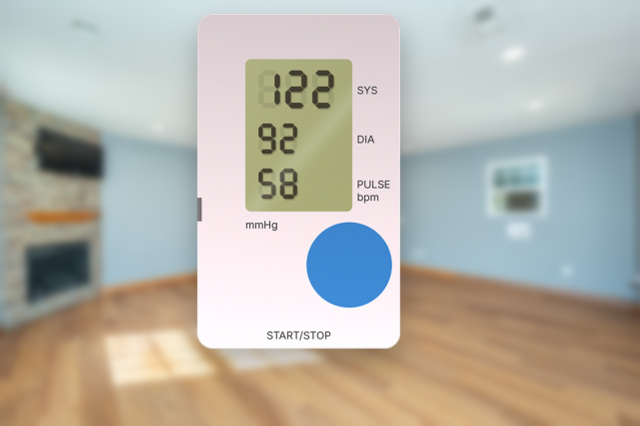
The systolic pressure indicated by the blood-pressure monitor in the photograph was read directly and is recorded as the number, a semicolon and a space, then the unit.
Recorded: 122; mmHg
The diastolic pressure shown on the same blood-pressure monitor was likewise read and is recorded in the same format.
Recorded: 92; mmHg
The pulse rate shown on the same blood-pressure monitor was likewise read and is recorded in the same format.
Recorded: 58; bpm
